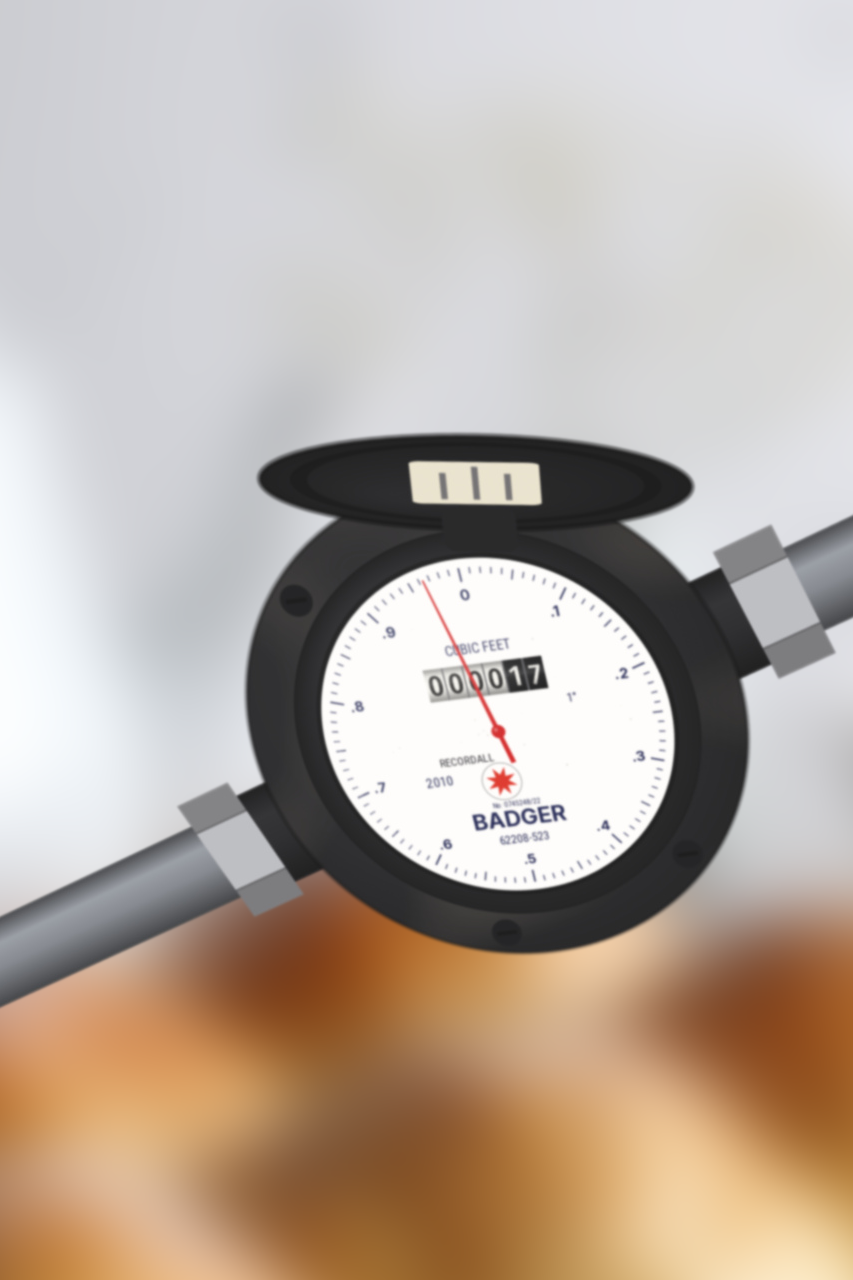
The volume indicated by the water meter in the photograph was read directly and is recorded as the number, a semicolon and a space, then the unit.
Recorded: 16.96; ft³
